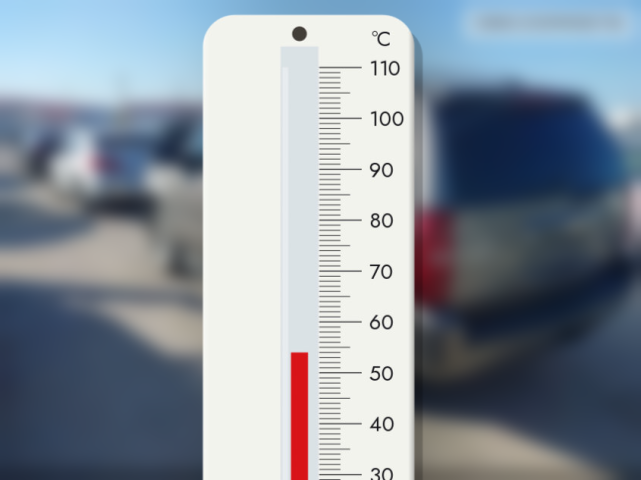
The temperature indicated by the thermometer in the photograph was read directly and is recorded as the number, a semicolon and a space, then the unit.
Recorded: 54; °C
